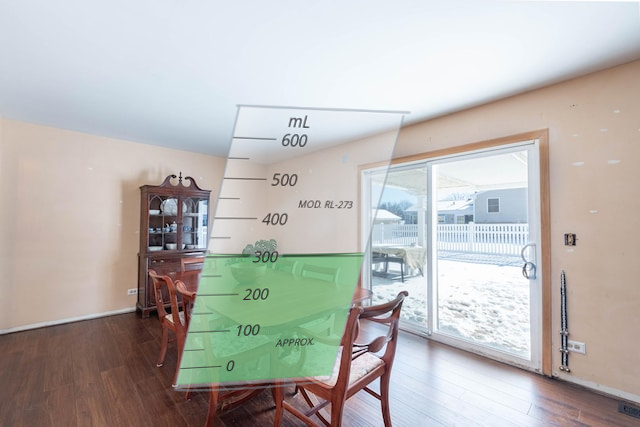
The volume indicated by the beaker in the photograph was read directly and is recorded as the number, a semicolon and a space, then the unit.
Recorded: 300; mL
